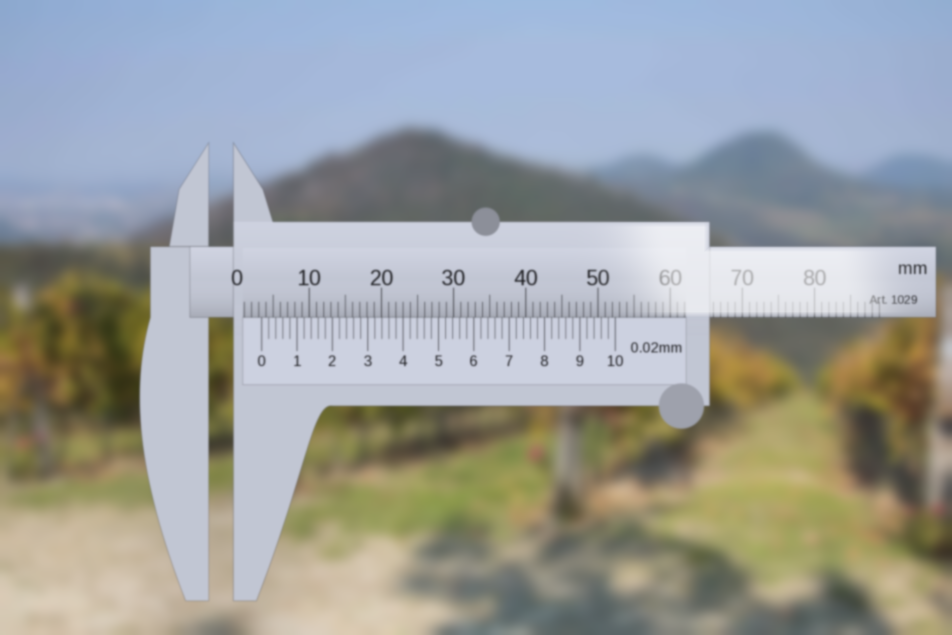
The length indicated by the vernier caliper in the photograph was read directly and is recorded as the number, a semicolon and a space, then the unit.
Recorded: 3.4; mm
